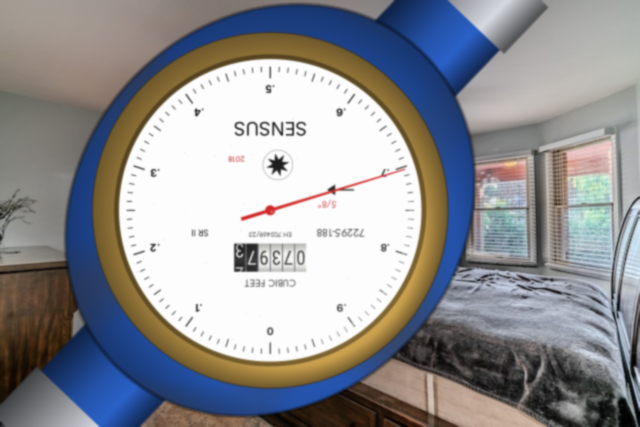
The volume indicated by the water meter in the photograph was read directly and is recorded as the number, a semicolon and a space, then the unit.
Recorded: 73972.70; ft³
